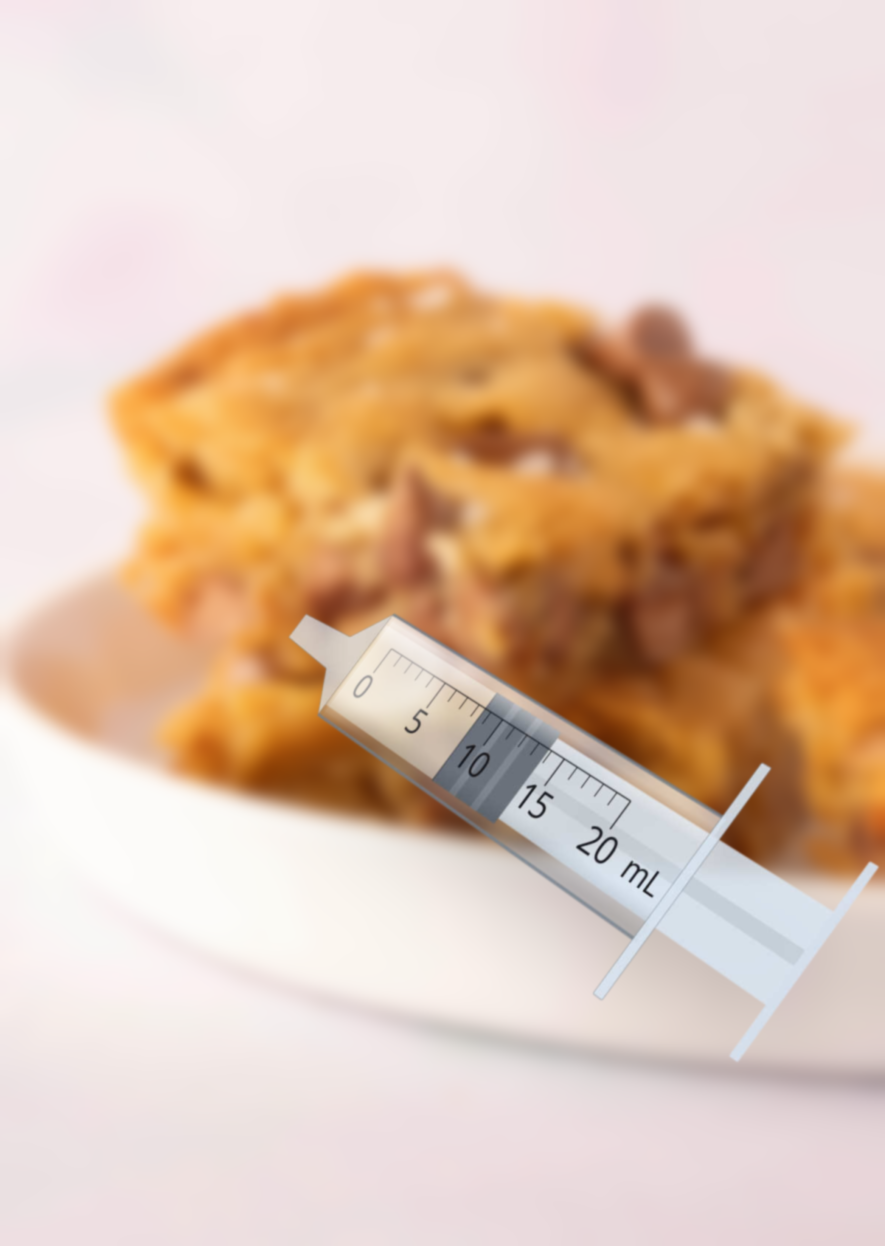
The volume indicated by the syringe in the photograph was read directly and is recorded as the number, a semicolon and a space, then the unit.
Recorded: 8.5; mL
